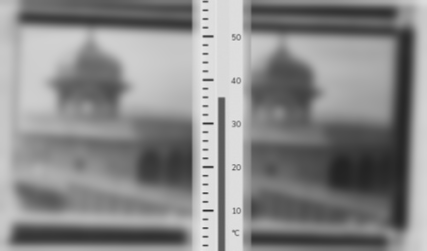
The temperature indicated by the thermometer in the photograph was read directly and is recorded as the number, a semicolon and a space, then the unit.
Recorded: 36; °C
